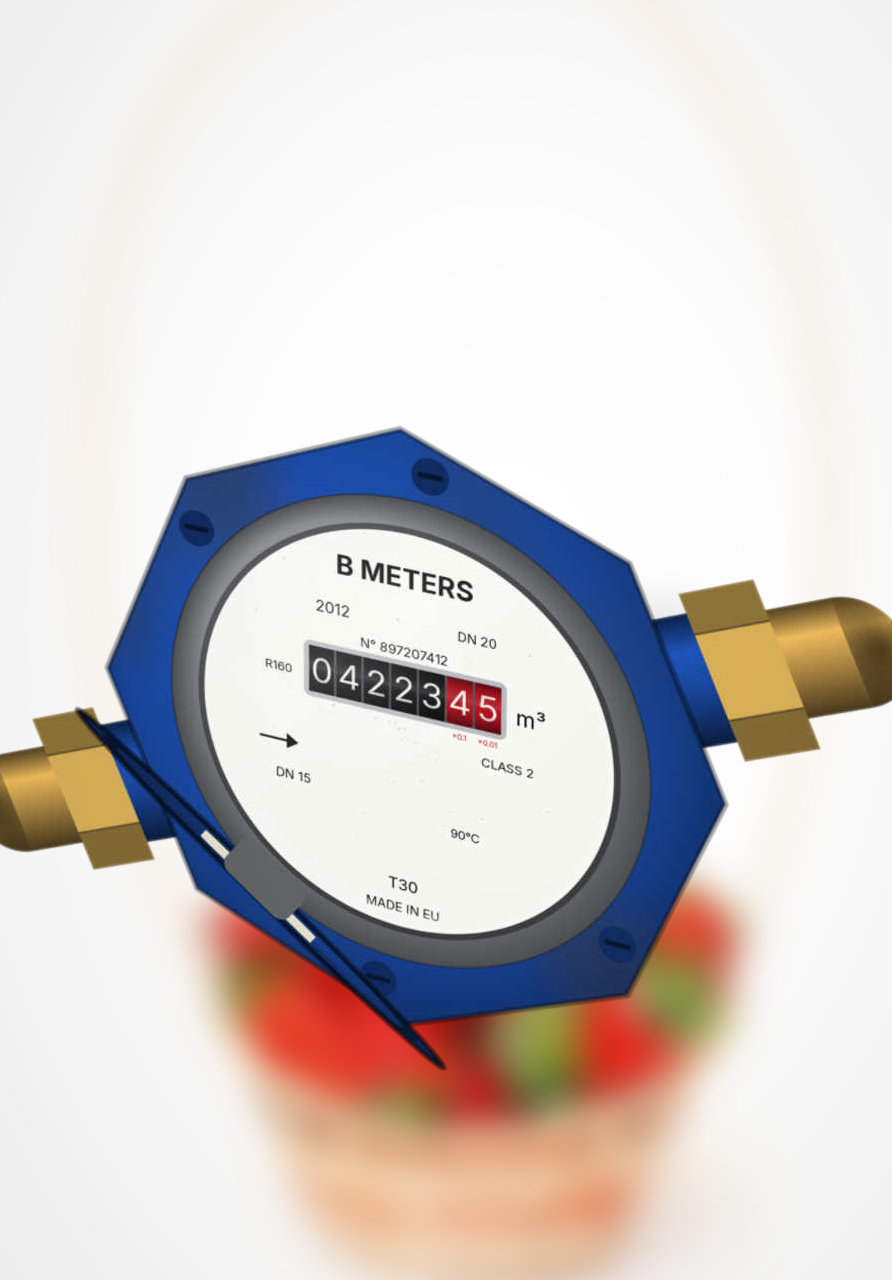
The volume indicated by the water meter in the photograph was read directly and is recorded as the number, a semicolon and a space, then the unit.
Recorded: 4223.45; m³
